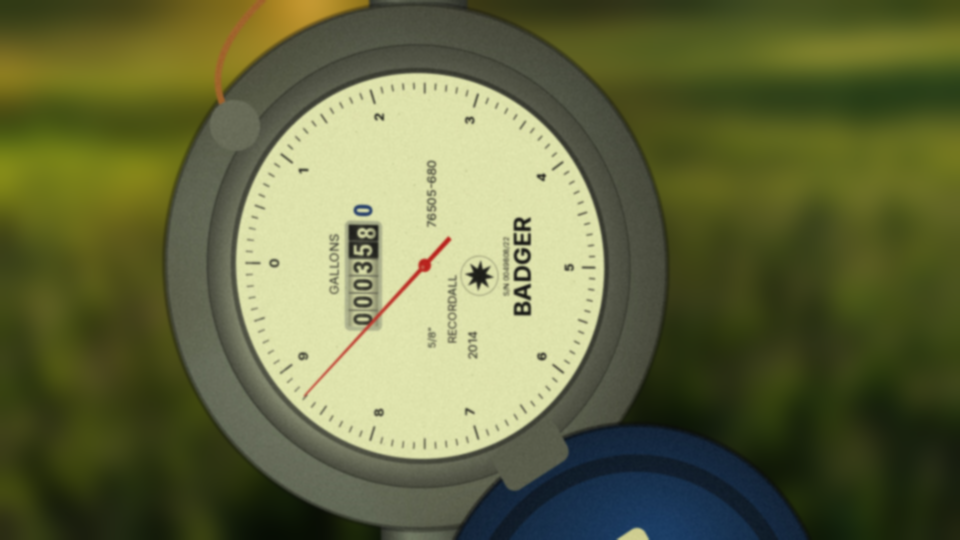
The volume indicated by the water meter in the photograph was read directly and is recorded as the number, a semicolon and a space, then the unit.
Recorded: 3578.7; gal
